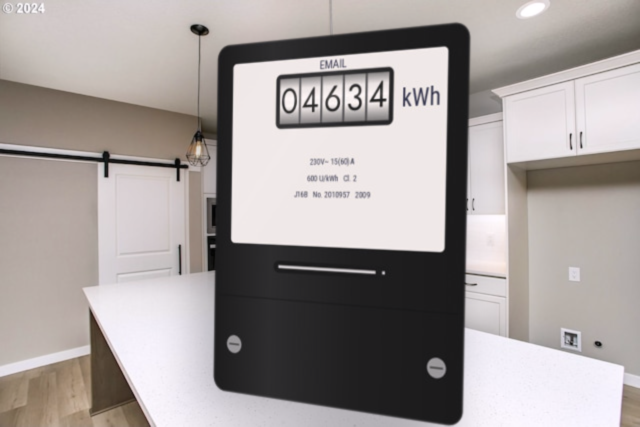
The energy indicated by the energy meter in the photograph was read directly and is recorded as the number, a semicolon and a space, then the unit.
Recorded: 4634; kWh
